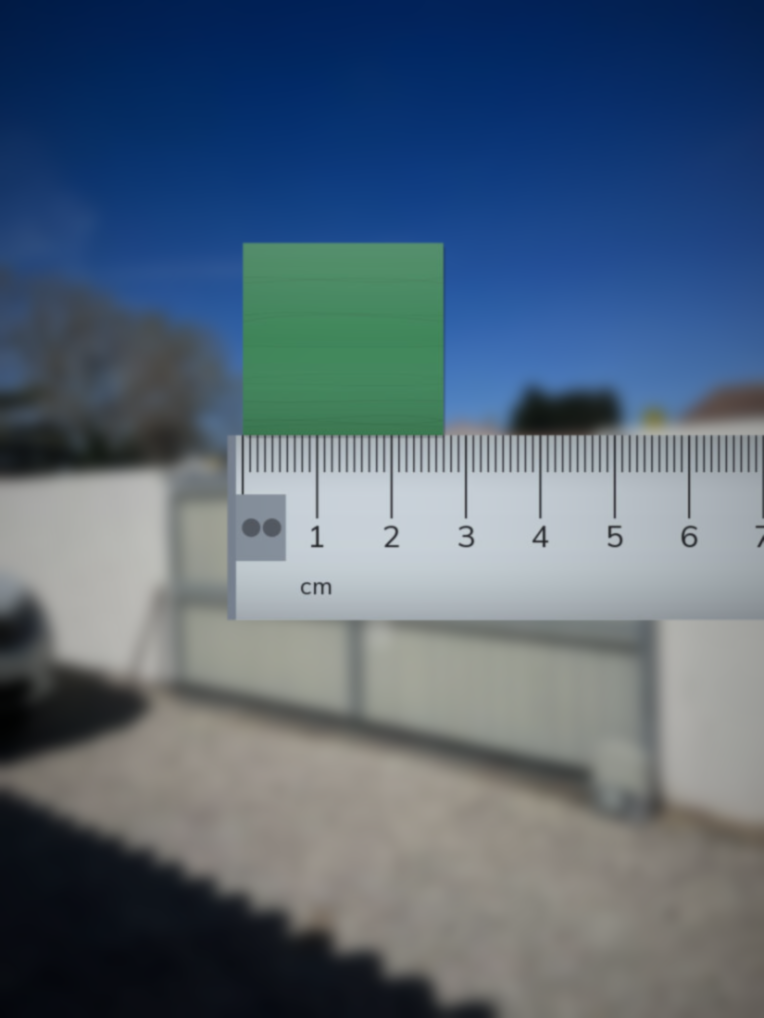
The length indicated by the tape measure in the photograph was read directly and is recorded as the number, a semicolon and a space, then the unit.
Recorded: 2.7; cm
